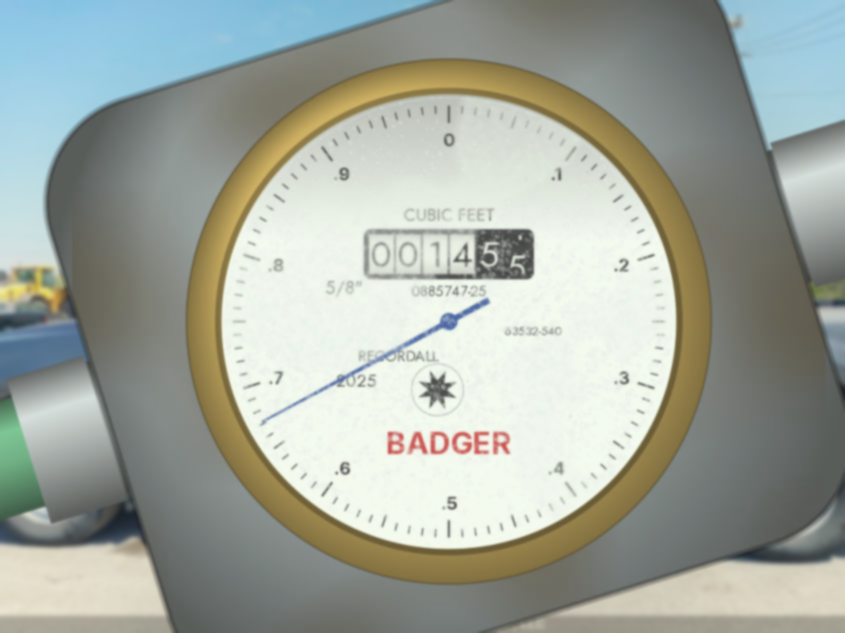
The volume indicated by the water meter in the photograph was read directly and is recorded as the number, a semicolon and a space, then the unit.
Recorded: 1454.67; ft³
